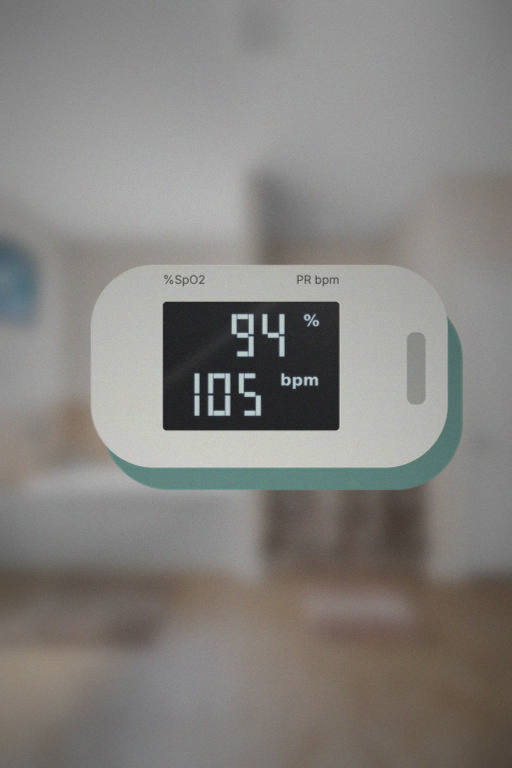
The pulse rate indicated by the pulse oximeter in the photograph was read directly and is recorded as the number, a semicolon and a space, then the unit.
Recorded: 105; bpm
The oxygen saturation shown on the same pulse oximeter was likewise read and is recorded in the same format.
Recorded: 94; %
